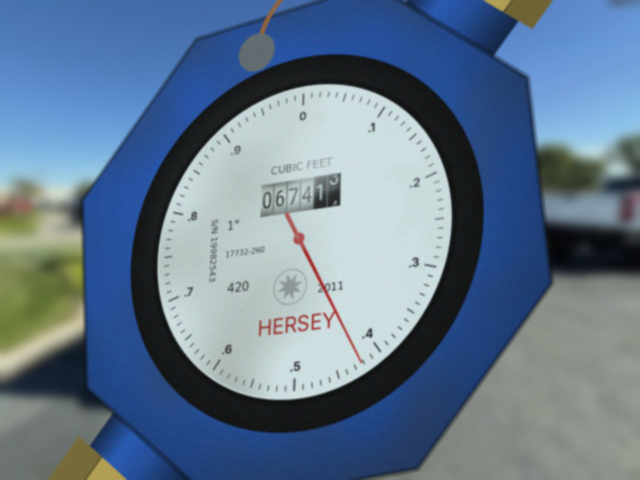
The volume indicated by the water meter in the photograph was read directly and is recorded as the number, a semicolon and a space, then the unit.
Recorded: 67413.42; ft³
